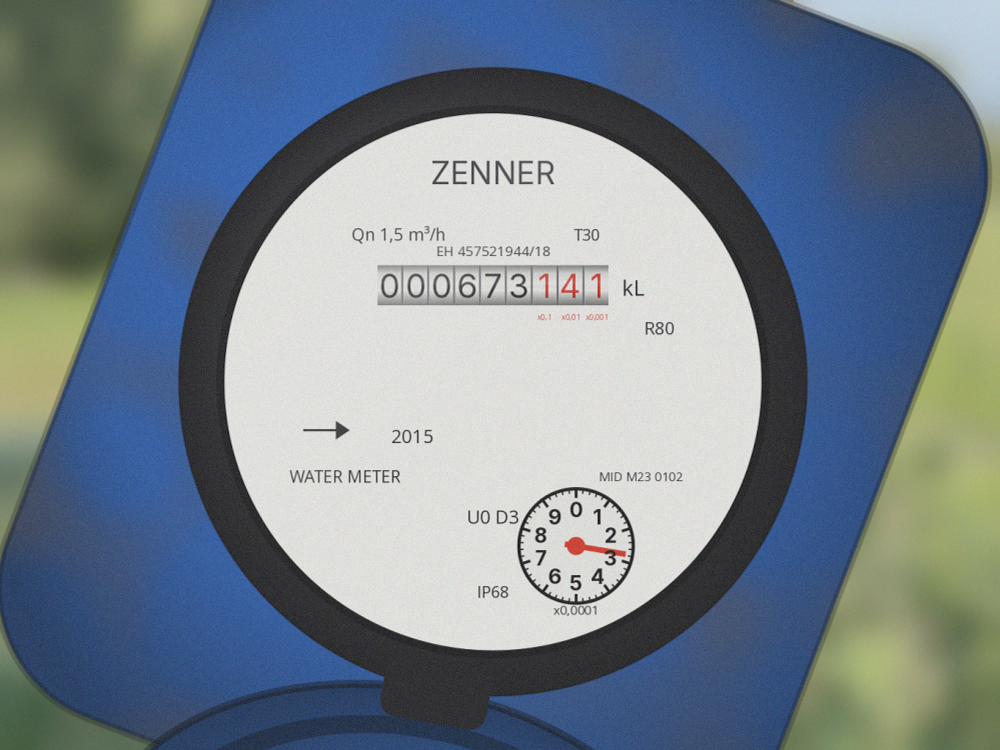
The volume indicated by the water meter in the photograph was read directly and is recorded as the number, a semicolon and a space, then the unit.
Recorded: 673.1412; kL
